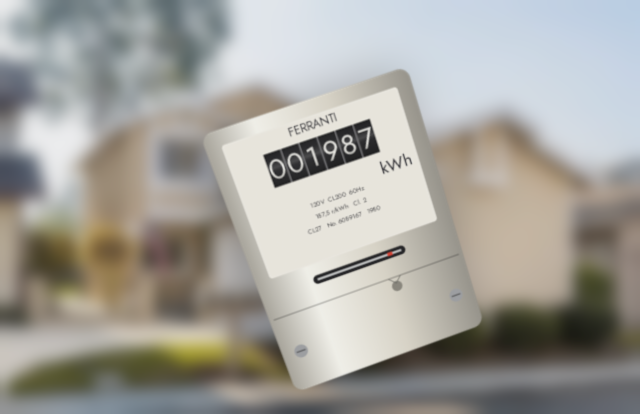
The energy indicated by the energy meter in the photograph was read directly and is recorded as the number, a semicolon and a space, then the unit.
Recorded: 1987; kWh
